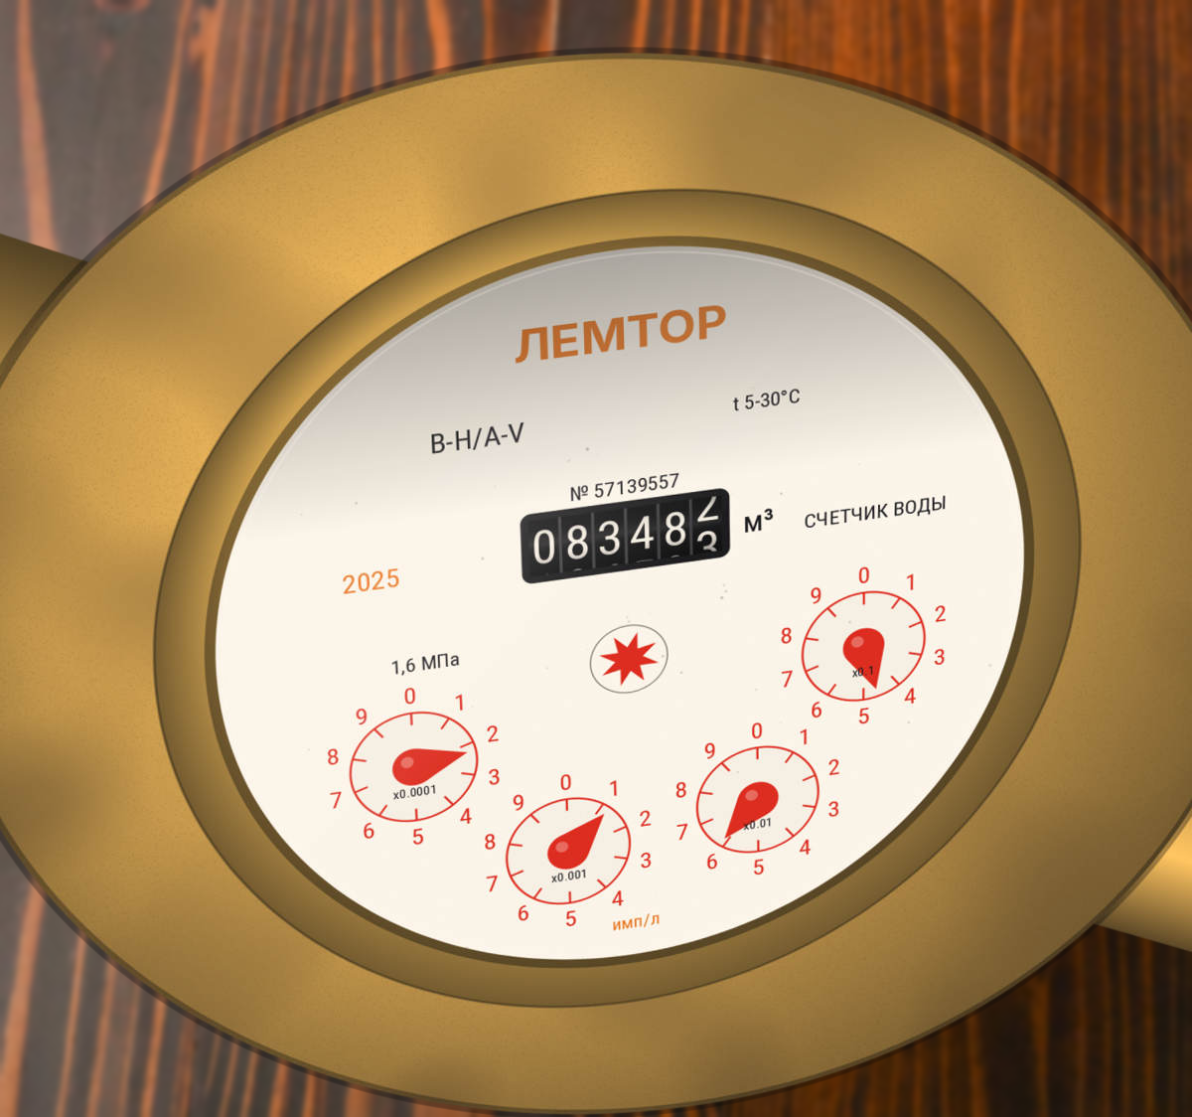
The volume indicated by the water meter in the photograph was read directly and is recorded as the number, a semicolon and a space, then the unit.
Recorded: 83482.4612; m³
